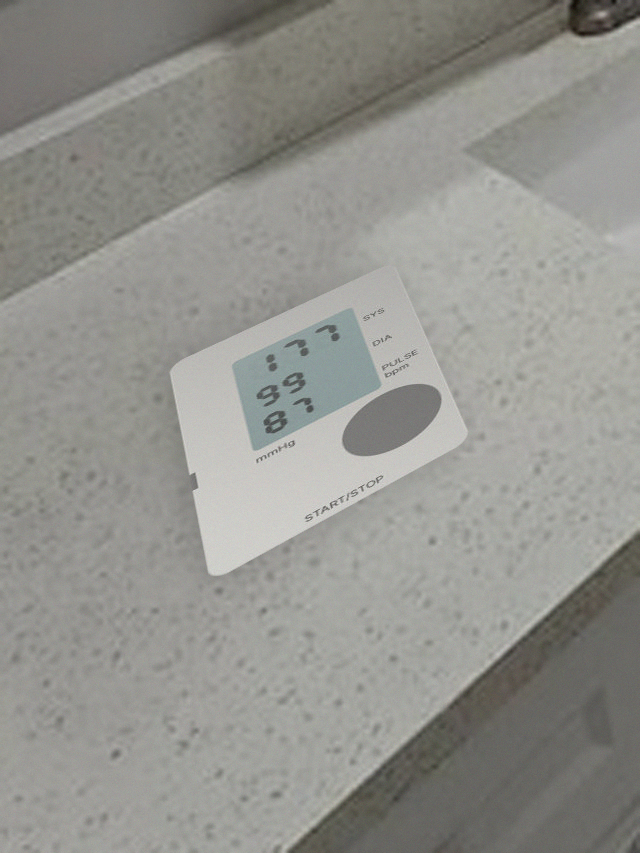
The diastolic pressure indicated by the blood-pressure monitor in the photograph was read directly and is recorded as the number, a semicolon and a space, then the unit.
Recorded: 99; mmHg
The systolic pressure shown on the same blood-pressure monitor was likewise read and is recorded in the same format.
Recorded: 177; mmHg
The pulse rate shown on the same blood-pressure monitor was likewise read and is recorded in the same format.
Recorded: 87; bpm
